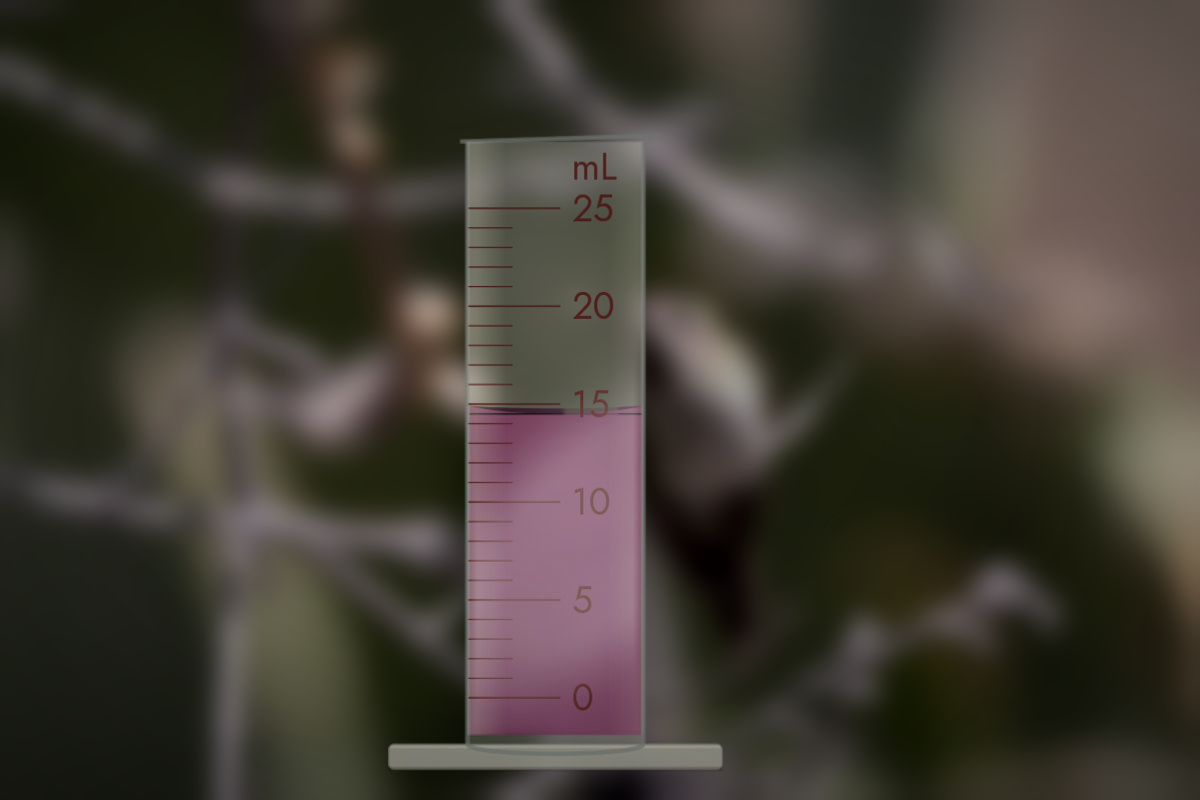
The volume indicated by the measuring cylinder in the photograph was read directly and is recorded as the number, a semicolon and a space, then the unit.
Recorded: 14.5; mL
